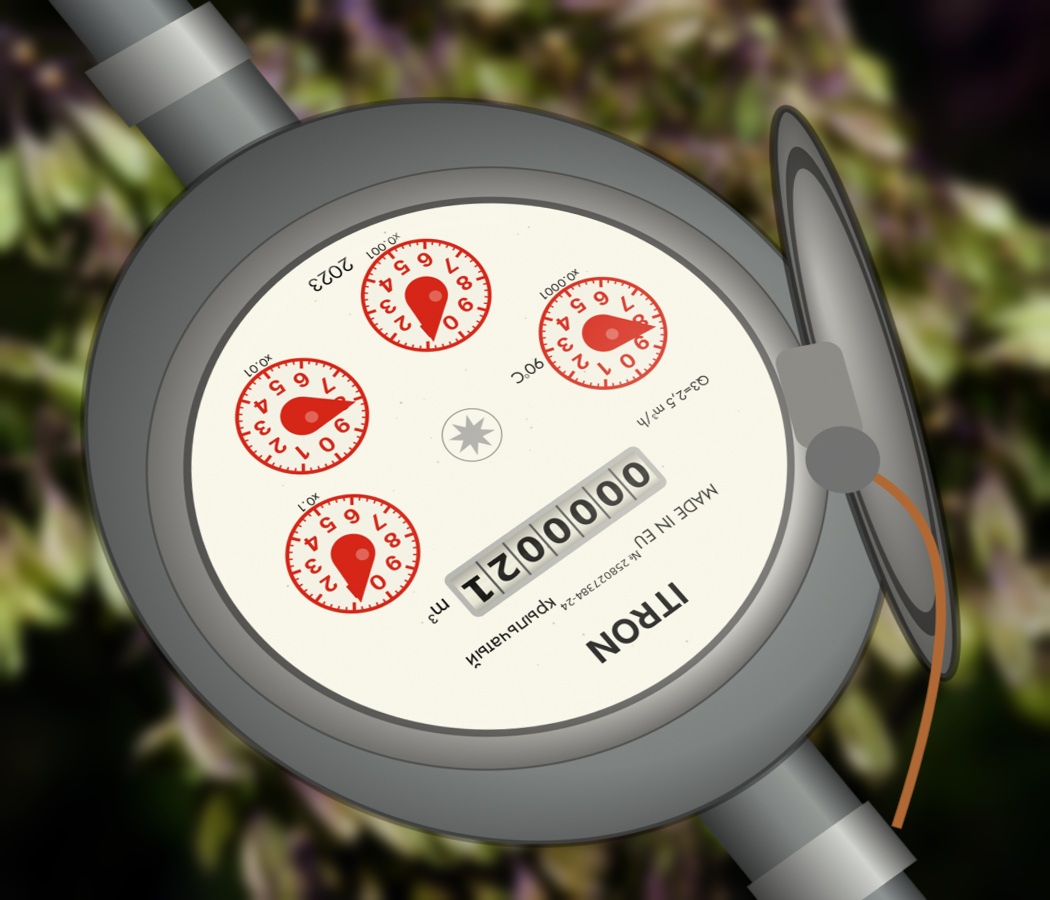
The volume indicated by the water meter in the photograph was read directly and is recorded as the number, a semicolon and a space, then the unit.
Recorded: 21.0808; m³
